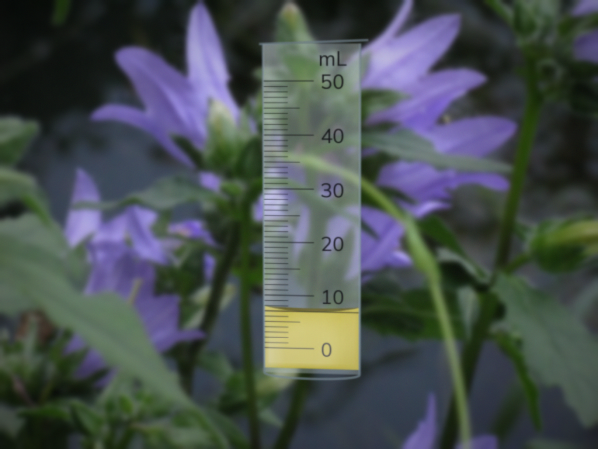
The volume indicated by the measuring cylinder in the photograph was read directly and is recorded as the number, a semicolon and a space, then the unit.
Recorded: 7; mL
